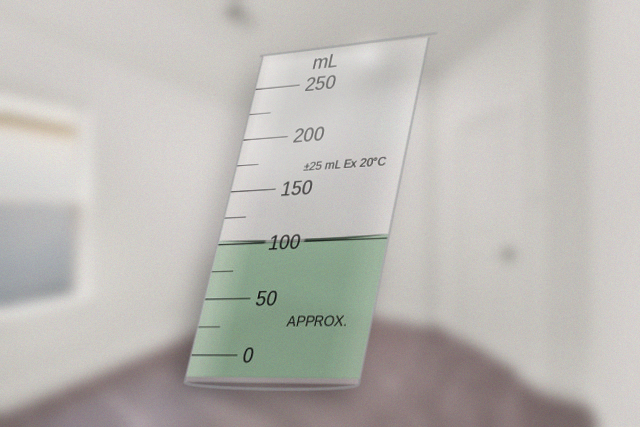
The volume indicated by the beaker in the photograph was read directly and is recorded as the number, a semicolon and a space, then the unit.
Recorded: 100; mL
